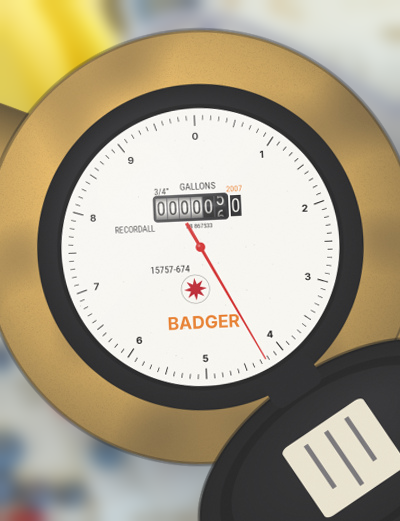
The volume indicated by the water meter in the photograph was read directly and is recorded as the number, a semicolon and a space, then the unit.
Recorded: 54.2; gal
